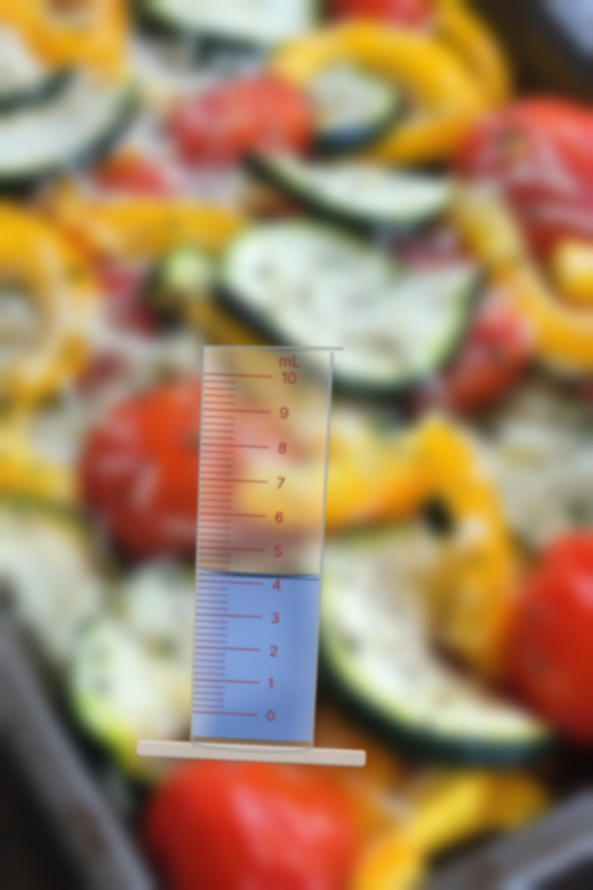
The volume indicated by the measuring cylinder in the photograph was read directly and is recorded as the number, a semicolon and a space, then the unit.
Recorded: 4.2; mL
